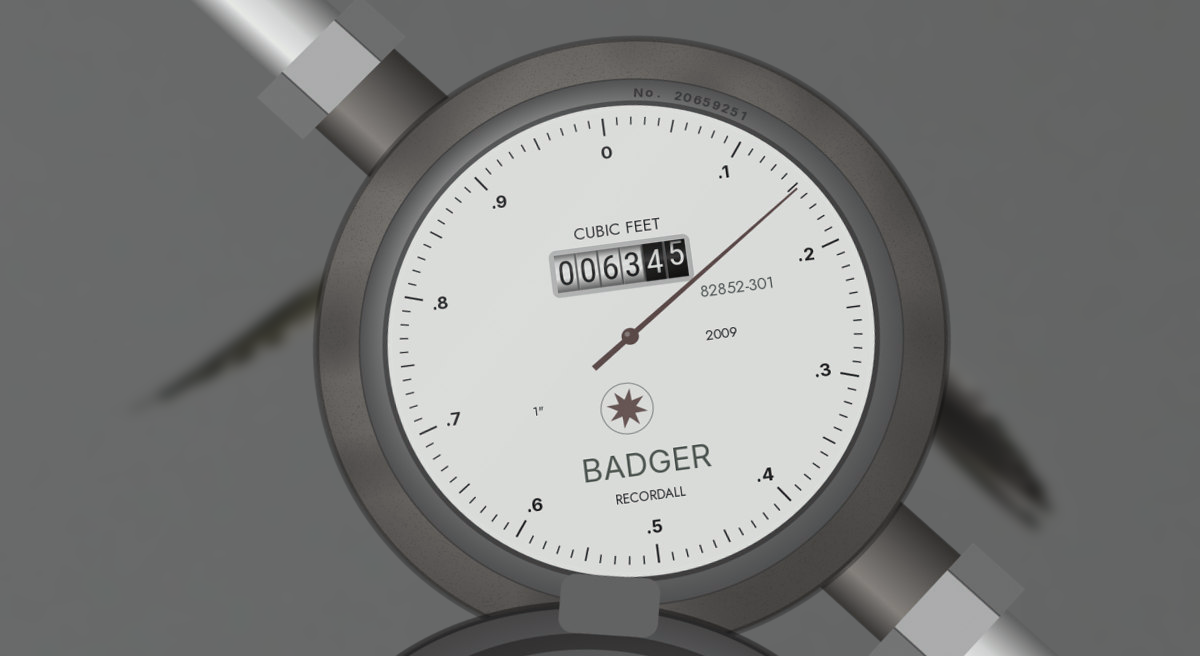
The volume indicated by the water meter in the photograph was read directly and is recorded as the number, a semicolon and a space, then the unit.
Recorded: 6345.15; ft³
